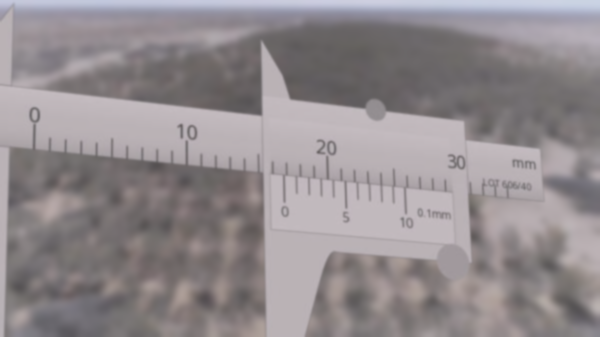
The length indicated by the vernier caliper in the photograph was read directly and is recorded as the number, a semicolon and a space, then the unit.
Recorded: 16.8; mm
